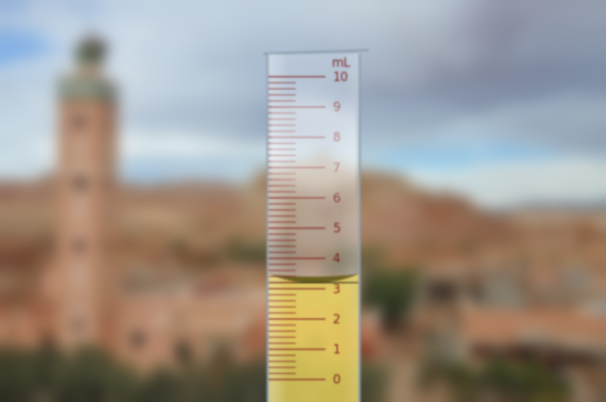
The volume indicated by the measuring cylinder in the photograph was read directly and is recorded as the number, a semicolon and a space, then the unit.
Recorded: 3.2; mL
